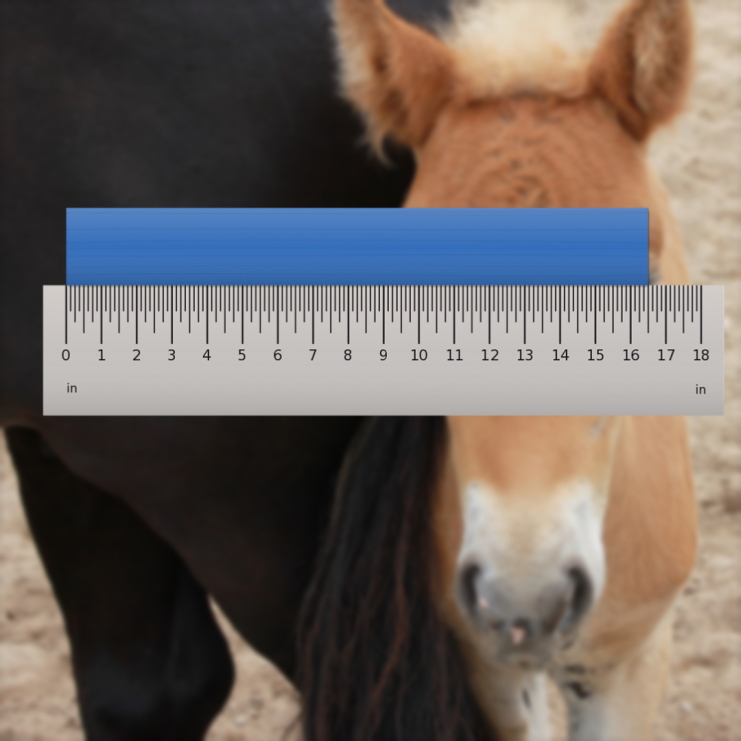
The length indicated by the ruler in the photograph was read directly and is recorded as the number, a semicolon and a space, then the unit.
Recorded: 16.5; in
